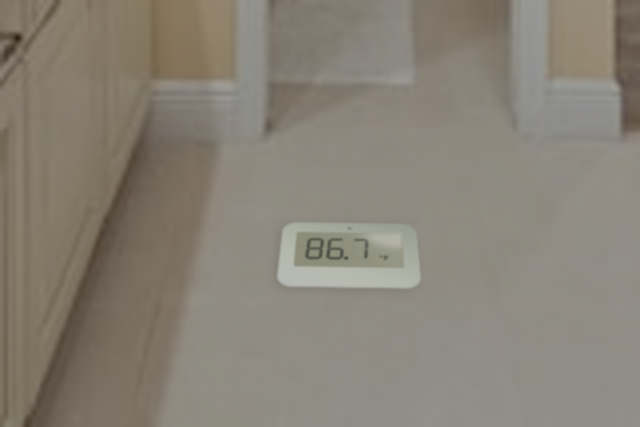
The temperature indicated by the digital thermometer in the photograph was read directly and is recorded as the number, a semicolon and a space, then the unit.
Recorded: 86.7; °F
